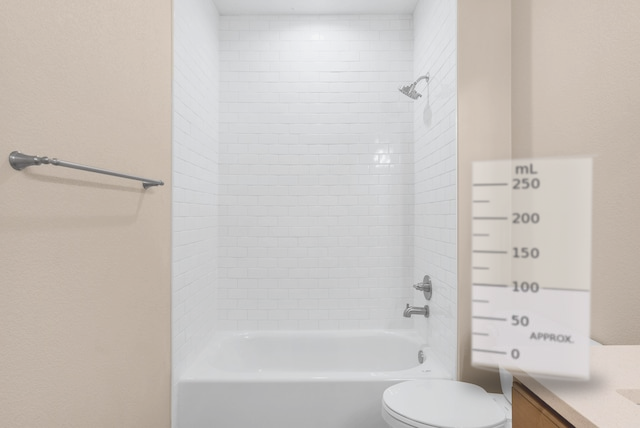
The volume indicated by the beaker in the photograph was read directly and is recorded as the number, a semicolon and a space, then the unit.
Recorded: 100; mL
